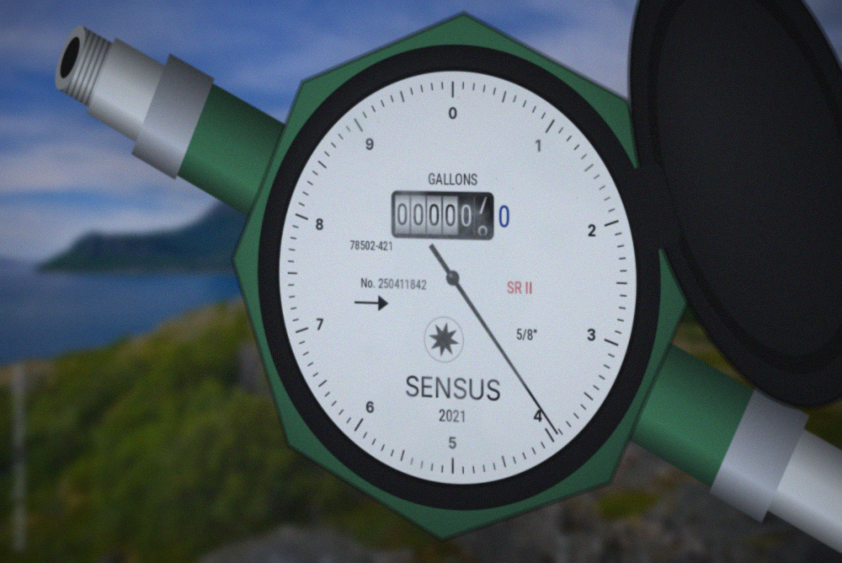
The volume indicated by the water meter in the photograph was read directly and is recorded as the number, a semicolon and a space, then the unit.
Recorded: 73.9; gal
